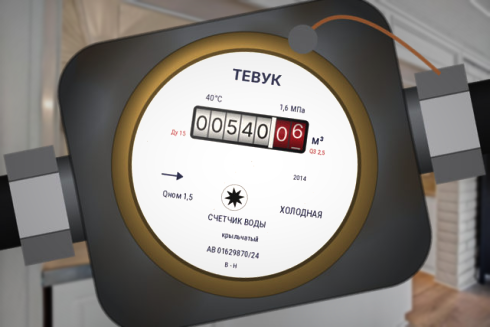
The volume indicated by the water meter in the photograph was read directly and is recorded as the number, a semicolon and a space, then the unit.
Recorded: 540.06; m³
